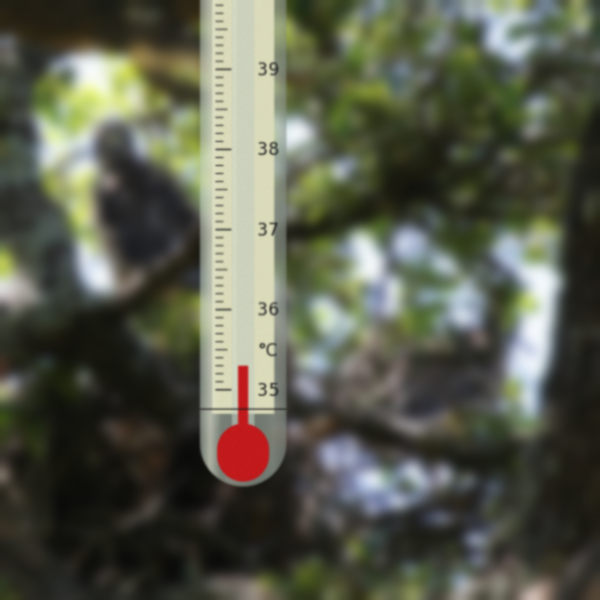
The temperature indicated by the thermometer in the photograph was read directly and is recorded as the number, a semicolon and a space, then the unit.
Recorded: 35.3; °C
